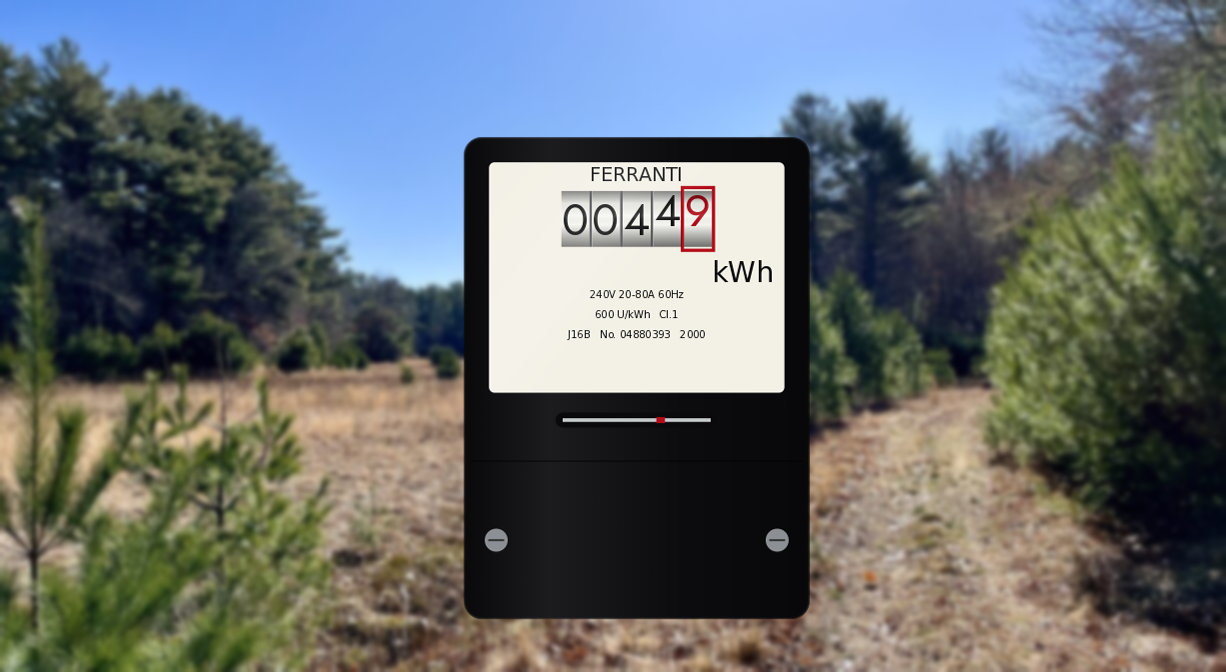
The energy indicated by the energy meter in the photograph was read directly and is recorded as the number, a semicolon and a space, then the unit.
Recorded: 44.9; kWh
